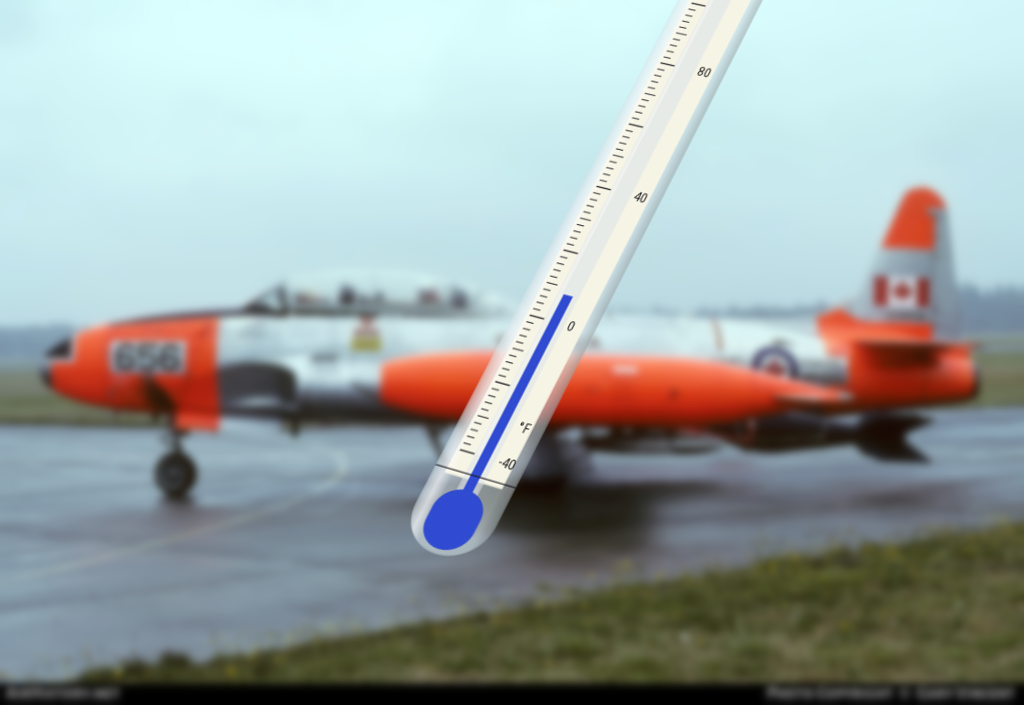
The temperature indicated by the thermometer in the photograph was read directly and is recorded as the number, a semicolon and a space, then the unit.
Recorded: 8; °F
